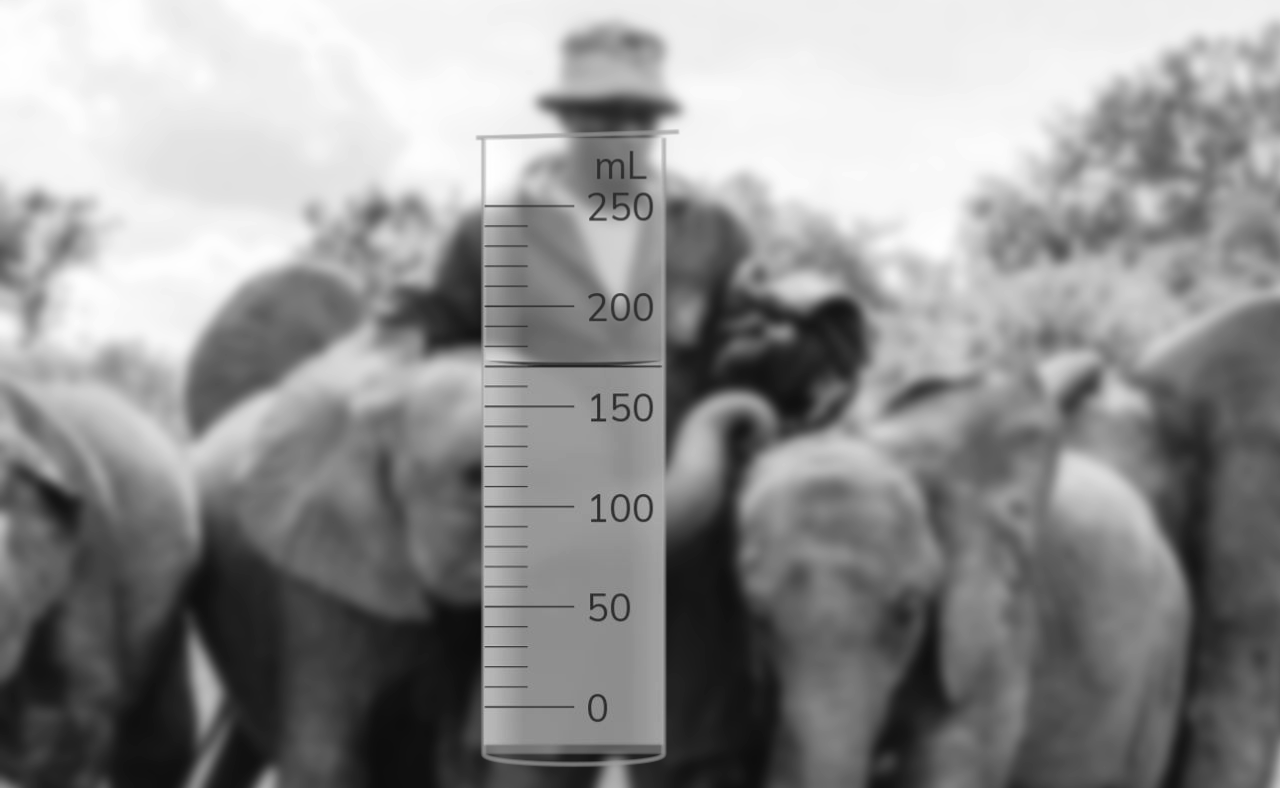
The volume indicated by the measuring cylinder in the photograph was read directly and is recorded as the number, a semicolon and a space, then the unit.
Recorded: 170; mL
